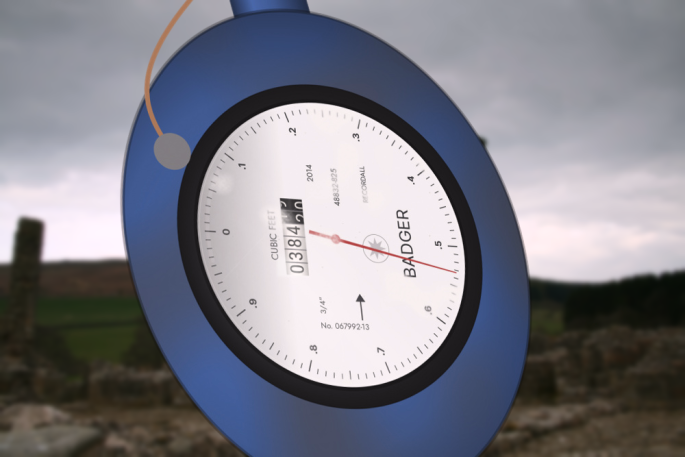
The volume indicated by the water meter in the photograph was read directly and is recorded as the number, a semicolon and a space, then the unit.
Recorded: 38419.53; ft³
